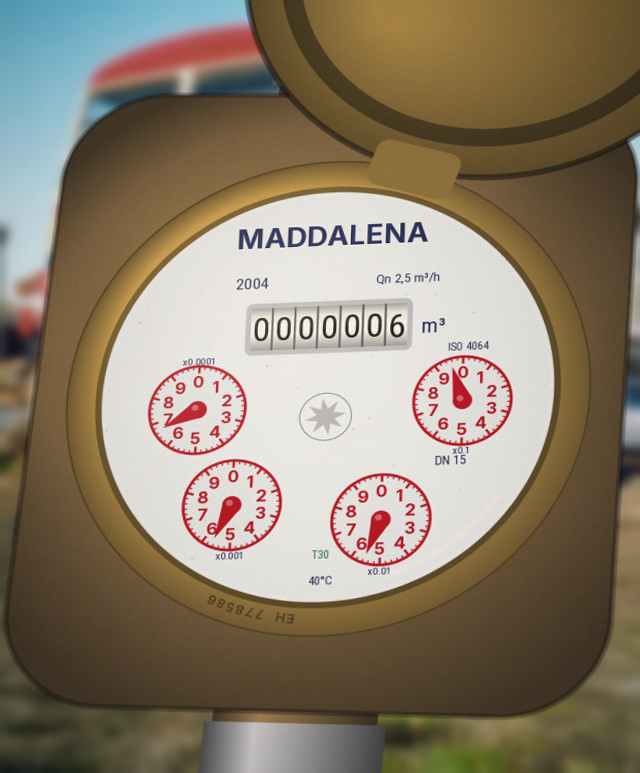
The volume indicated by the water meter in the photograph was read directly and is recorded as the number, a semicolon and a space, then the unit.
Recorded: 5.9556; m³
